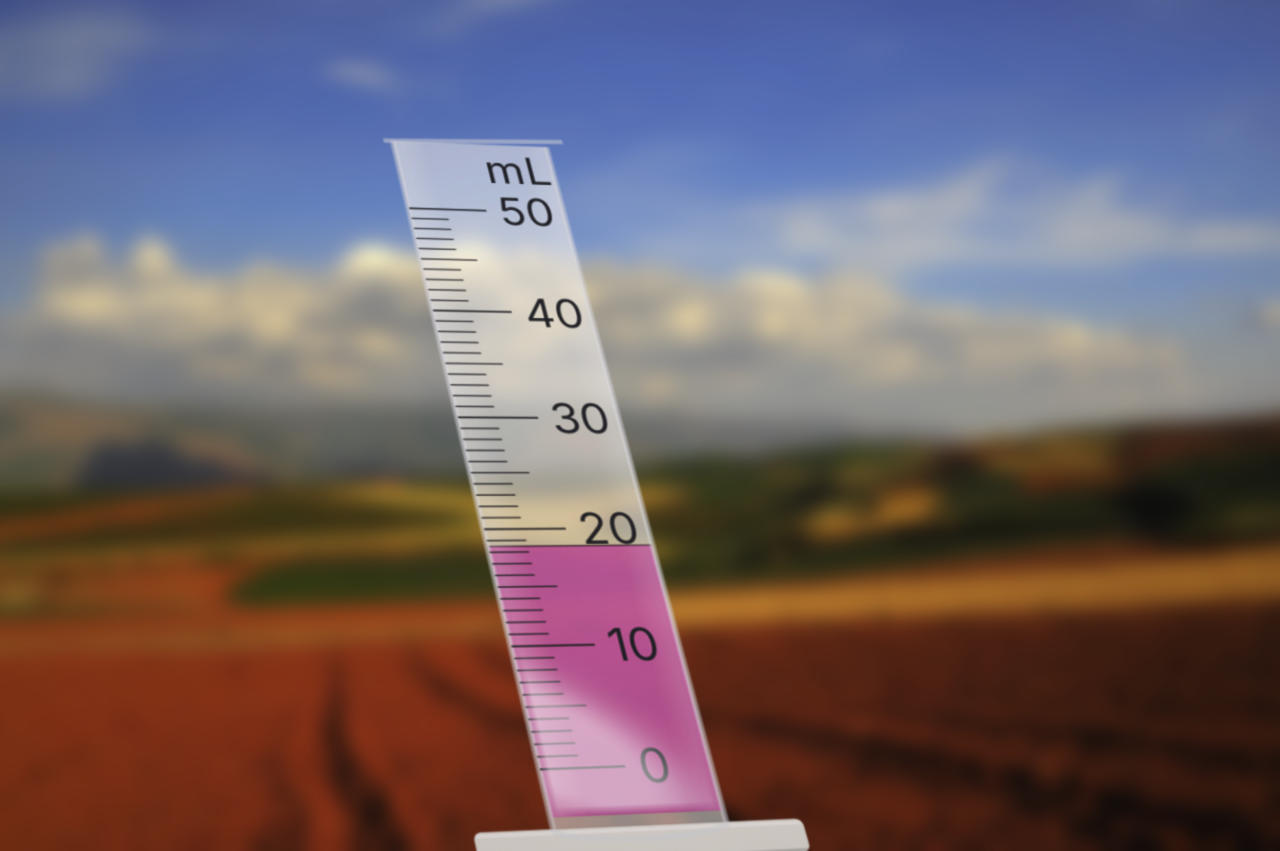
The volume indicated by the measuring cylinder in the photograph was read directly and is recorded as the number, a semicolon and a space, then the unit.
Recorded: 18.5; mL
